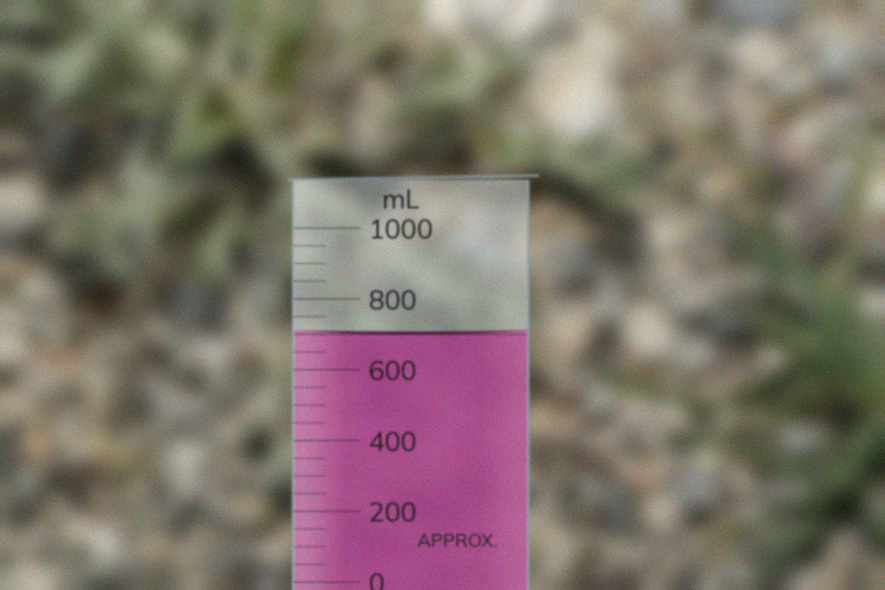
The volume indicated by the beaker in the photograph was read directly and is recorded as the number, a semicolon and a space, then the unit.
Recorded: 700; mL
